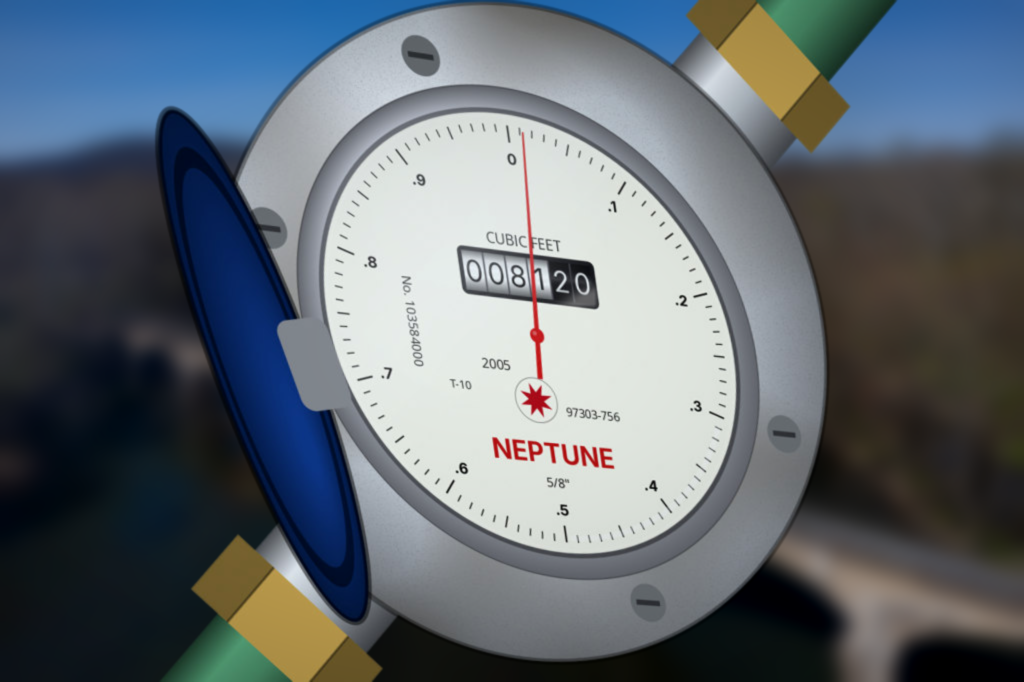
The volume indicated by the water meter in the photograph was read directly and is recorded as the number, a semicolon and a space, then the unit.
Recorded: 8120.01; ft³
